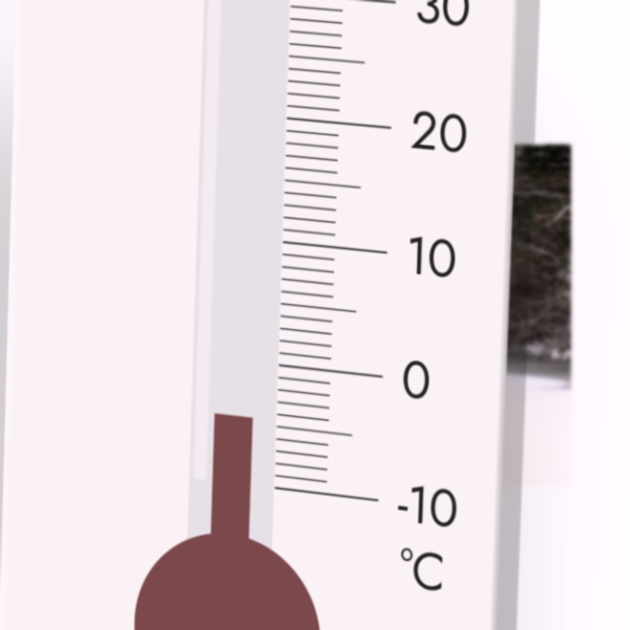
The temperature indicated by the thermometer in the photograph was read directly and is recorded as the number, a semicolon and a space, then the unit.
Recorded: -4.5; °C
